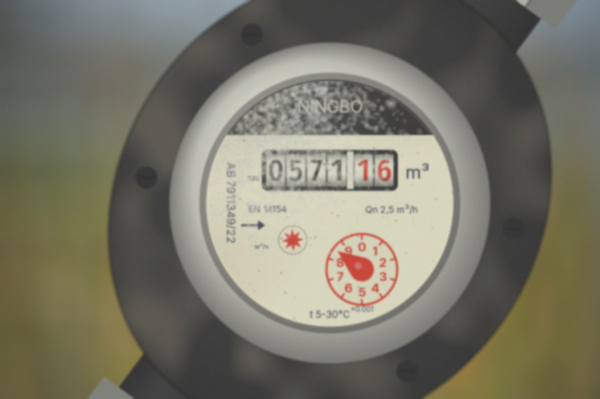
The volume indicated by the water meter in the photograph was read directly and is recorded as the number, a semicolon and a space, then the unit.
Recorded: 571.168; m³
